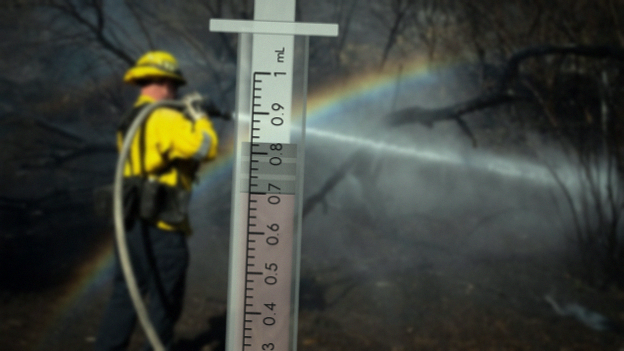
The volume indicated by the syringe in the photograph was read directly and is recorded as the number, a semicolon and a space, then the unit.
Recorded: 0.7; mL
